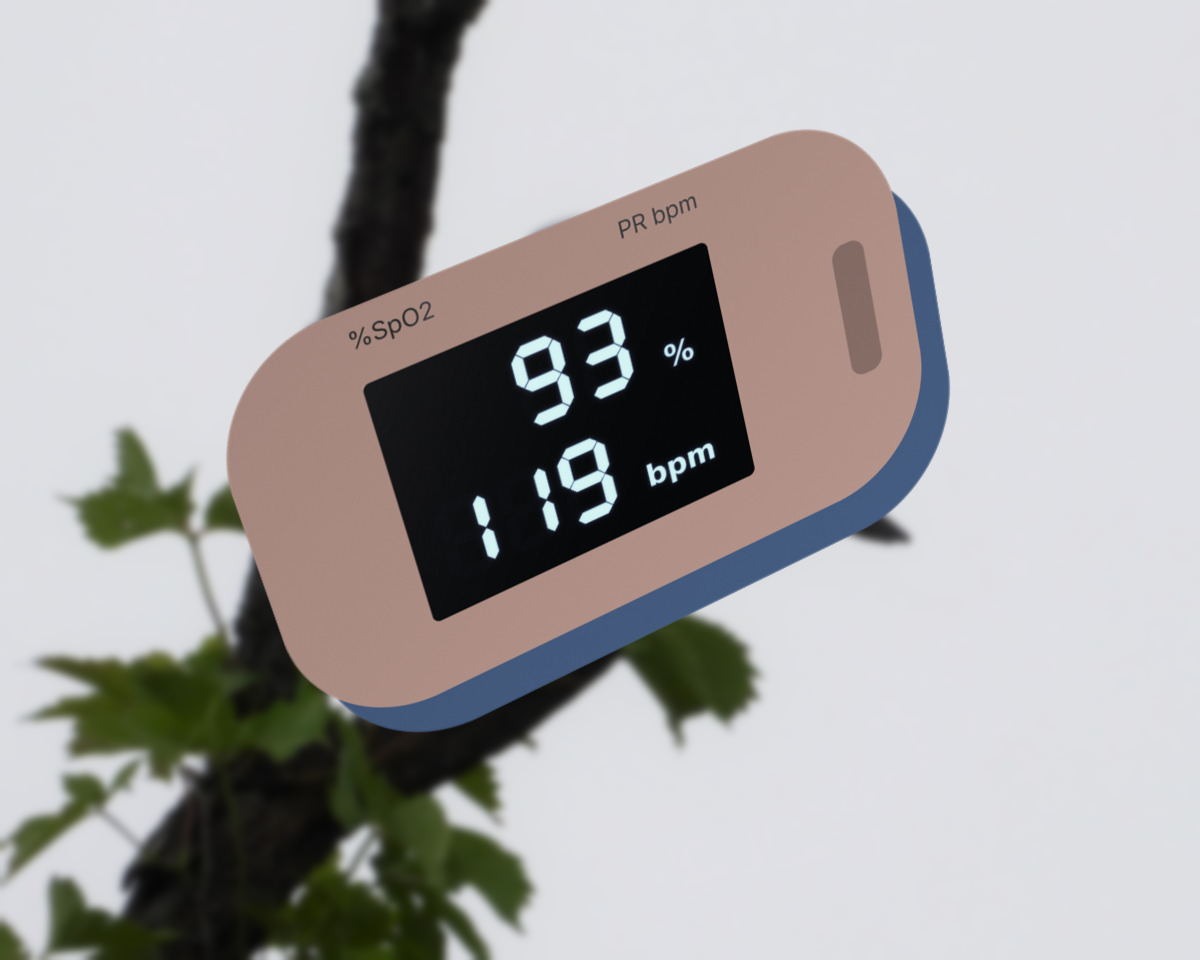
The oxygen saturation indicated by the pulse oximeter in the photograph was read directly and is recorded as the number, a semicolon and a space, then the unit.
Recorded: 93; %
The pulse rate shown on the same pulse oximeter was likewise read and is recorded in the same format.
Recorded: 119; bpm
